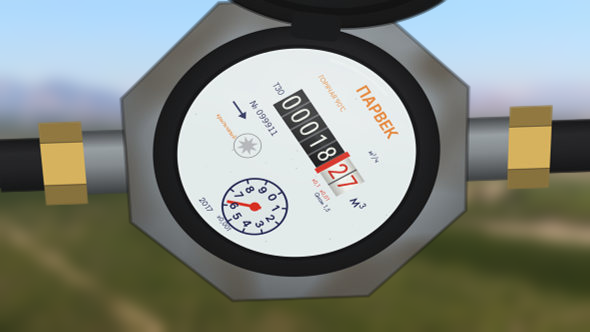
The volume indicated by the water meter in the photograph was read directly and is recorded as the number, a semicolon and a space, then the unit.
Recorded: 18.276; m³
